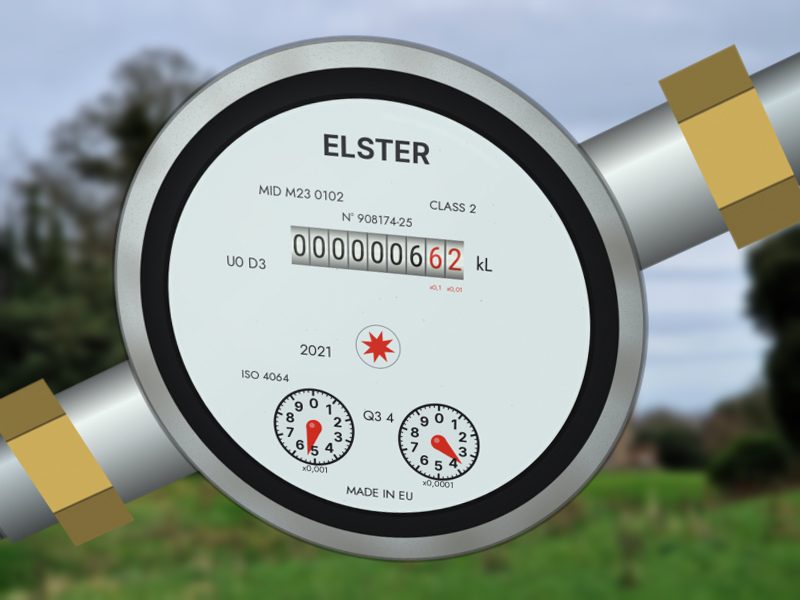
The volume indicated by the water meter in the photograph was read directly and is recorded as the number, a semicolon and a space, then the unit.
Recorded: 6.6253; kL
